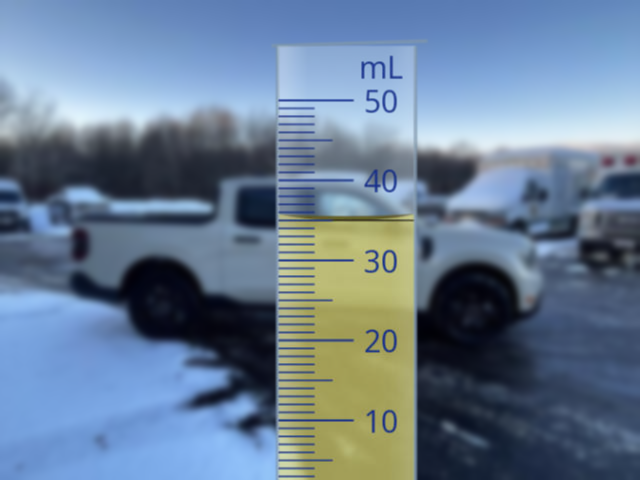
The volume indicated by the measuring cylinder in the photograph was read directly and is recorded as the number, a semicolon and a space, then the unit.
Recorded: 35; mL
